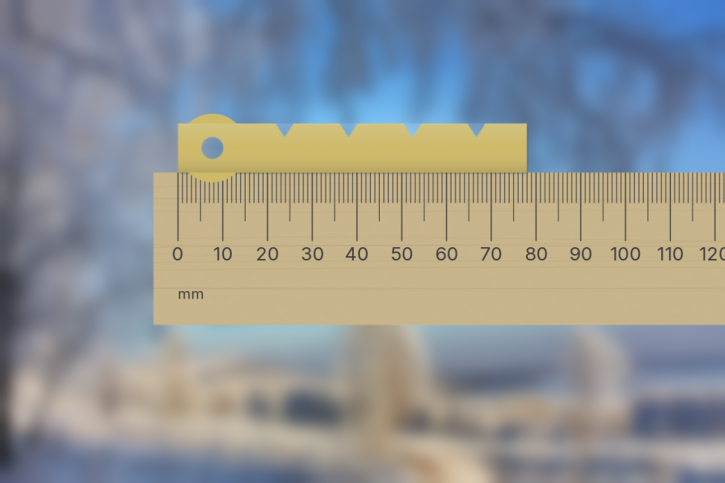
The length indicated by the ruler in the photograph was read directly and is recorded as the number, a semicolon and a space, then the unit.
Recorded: 78; mm
